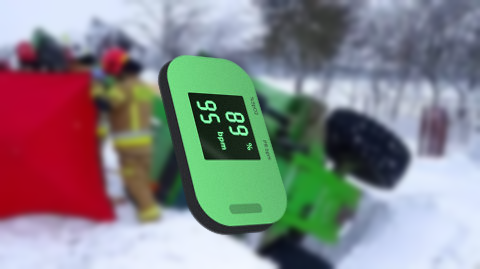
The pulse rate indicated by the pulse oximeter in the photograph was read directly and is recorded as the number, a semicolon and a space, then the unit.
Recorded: 95; bpm
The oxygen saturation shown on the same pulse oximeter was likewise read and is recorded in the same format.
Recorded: 89; %
